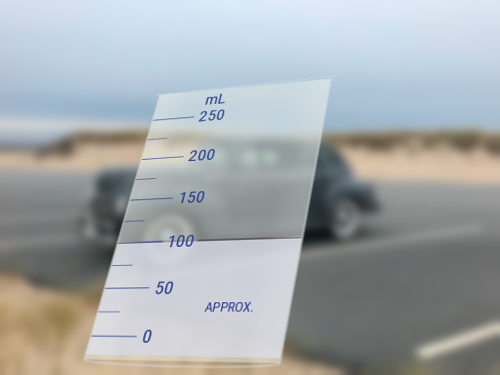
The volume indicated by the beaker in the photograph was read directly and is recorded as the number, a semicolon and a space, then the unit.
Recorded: 100; mL
